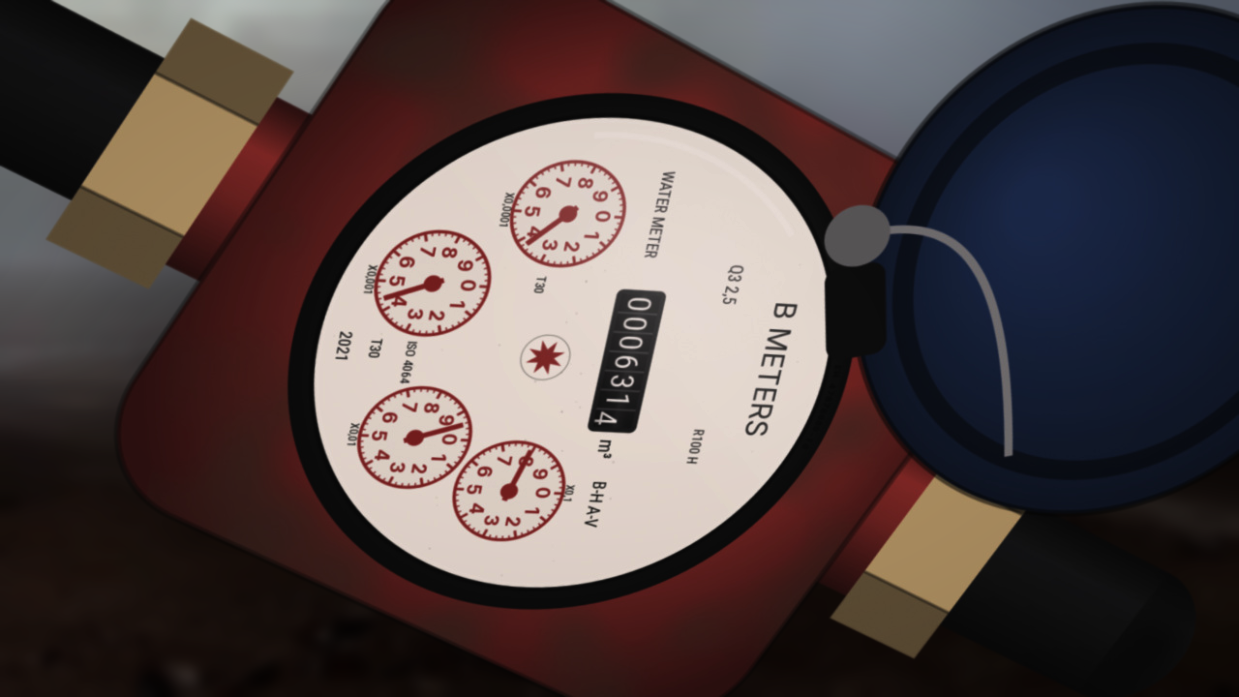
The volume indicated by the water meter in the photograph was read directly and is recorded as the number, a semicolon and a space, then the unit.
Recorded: 6313.7943; m³
